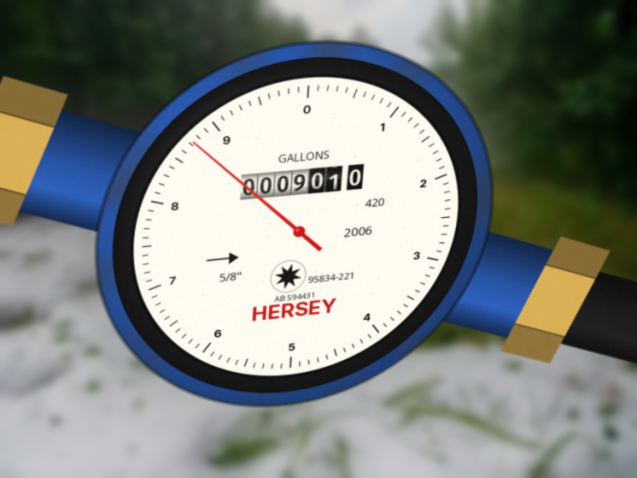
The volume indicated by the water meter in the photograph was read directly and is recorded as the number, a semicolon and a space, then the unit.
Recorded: 9008.7; gal
